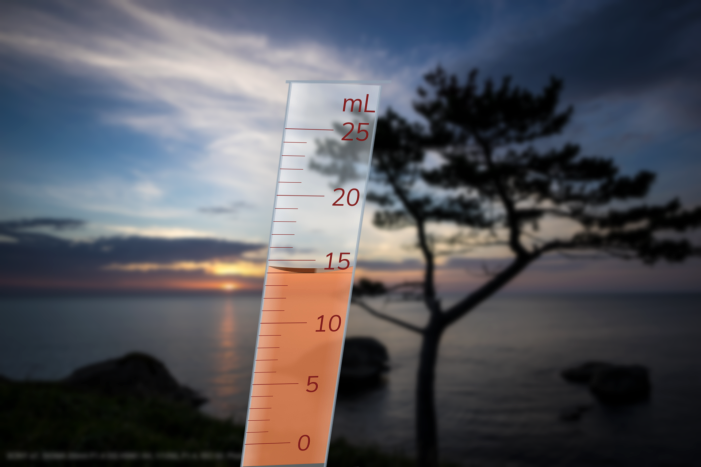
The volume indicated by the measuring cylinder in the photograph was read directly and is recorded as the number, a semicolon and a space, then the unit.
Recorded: 14; mL
